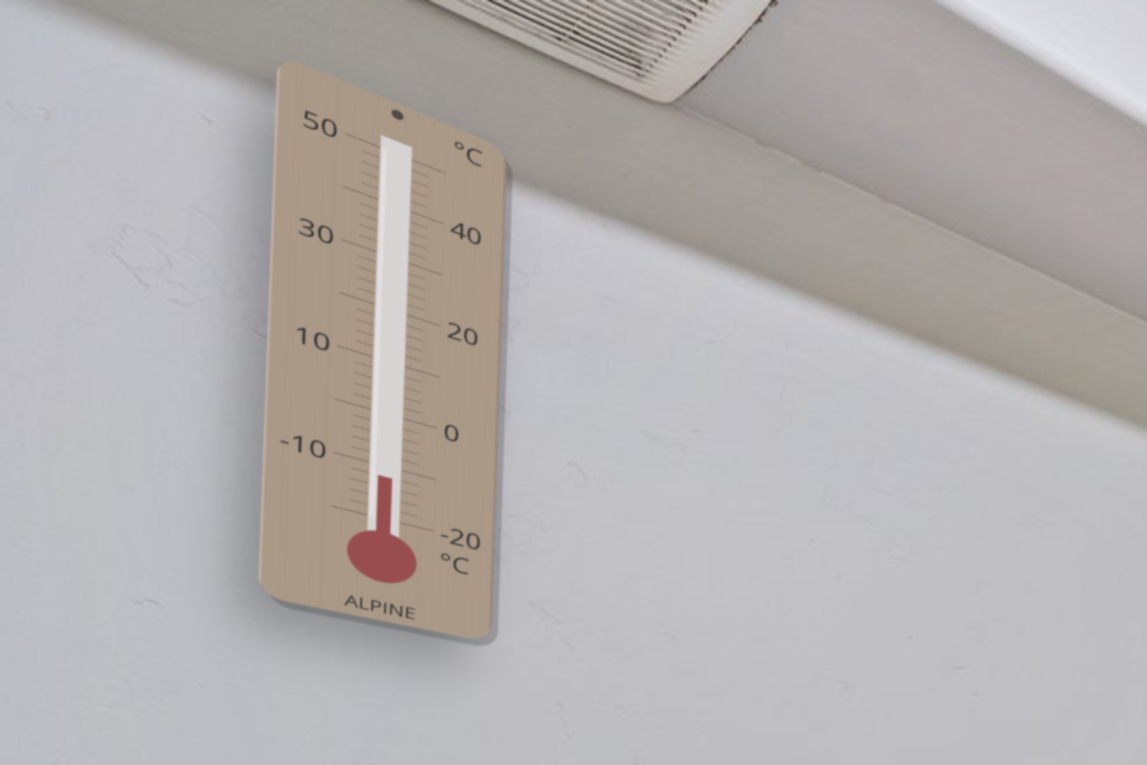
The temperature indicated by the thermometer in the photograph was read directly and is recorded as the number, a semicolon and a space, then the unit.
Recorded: -12; °C
